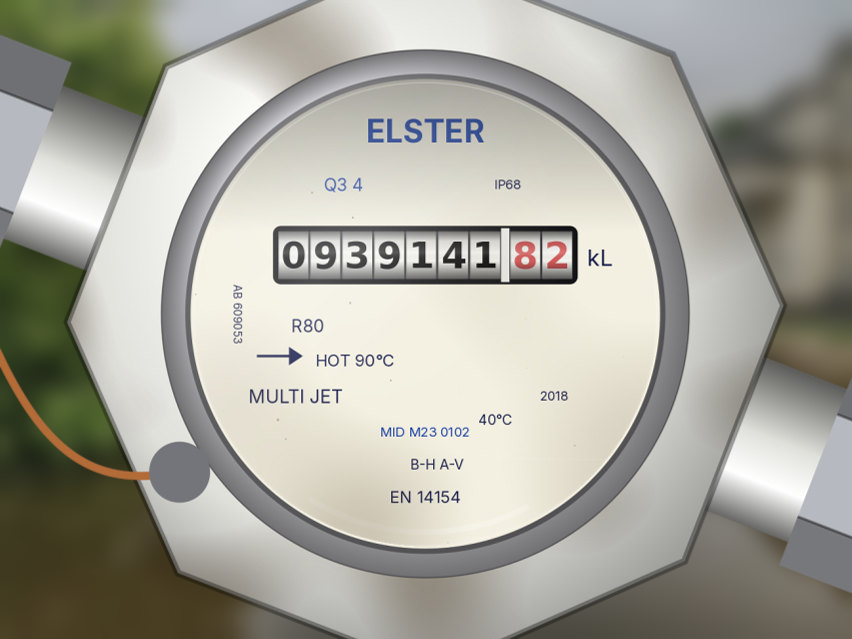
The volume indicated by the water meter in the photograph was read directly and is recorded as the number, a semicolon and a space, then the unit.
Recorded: 939141.82; kL
